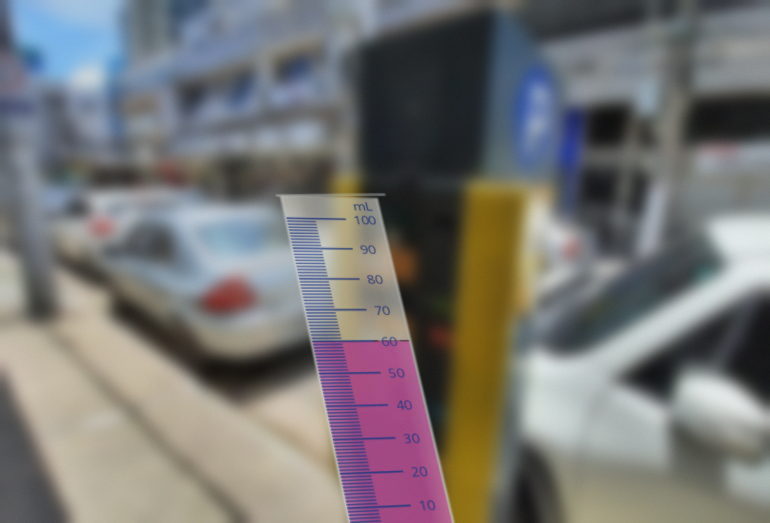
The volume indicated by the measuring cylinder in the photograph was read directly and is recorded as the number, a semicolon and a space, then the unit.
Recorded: 60; mL
